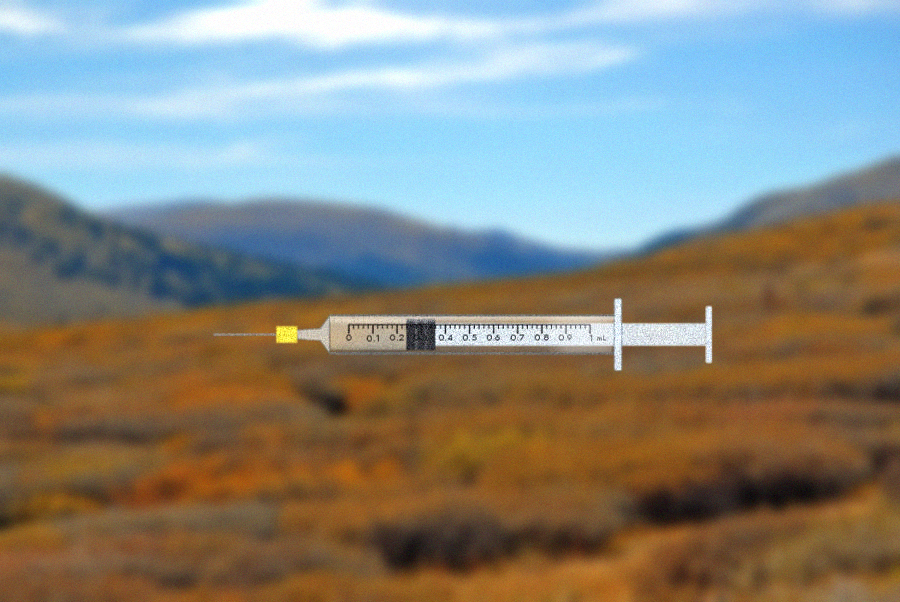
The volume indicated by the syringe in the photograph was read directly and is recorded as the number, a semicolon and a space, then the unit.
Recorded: 0.24; mL
